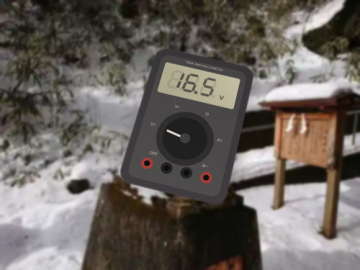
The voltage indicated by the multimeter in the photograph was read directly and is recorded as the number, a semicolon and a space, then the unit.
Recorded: 16.5; V
